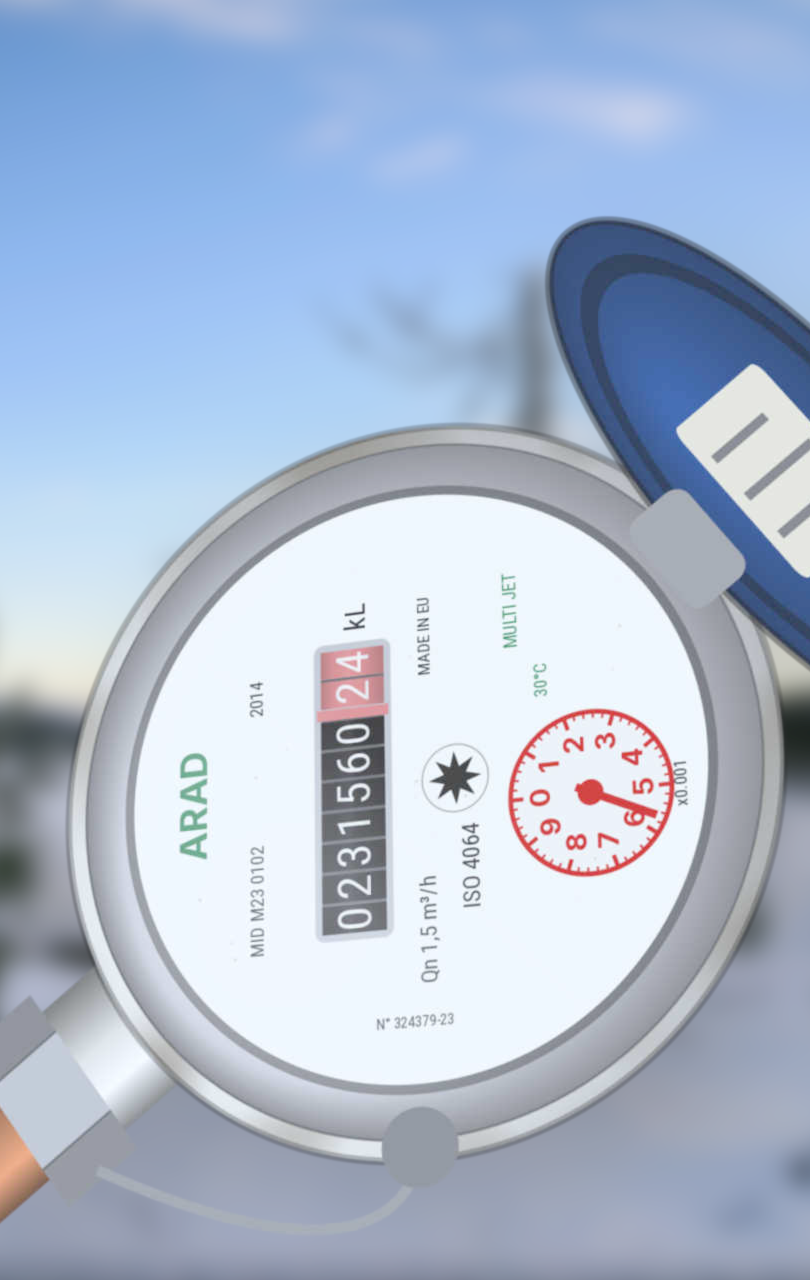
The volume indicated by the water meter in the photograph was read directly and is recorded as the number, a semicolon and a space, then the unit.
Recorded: 231560.245; kL
